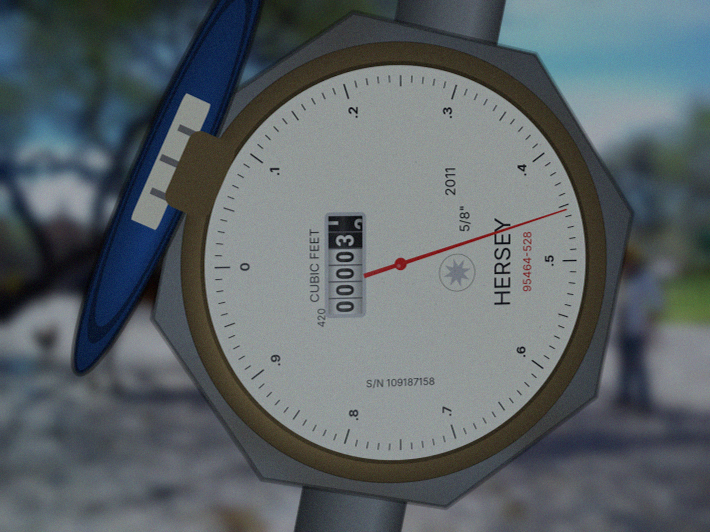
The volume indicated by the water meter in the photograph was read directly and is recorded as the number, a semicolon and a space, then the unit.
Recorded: 31.45; ft³
